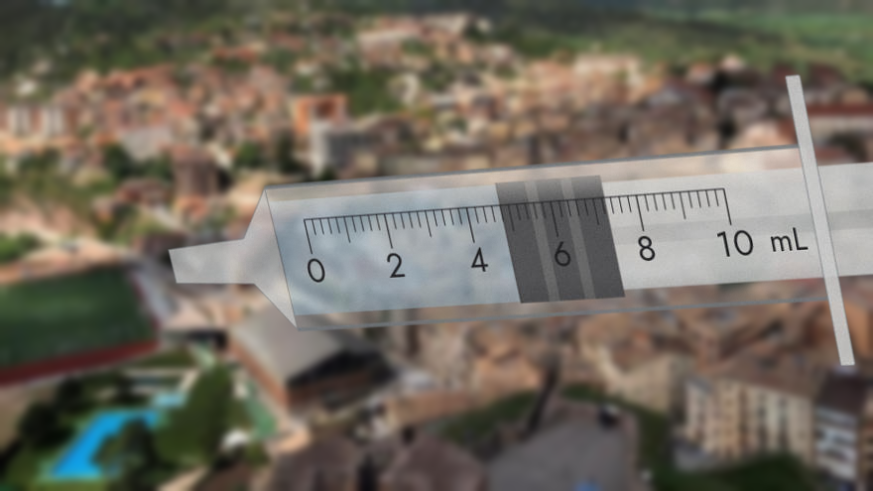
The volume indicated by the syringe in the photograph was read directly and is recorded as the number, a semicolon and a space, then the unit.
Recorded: 4.8; mL
